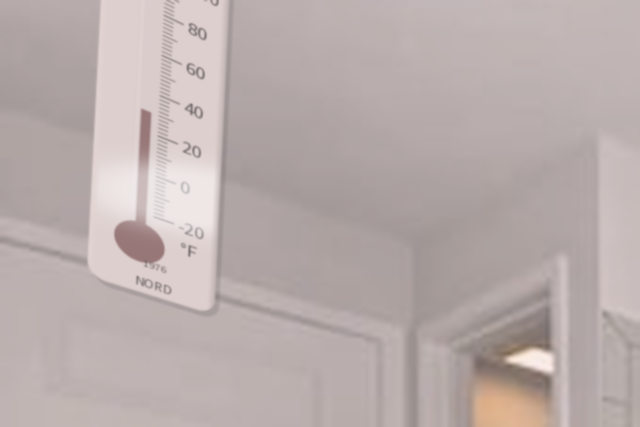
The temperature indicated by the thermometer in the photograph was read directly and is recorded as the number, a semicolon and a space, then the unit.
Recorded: 30; °F
